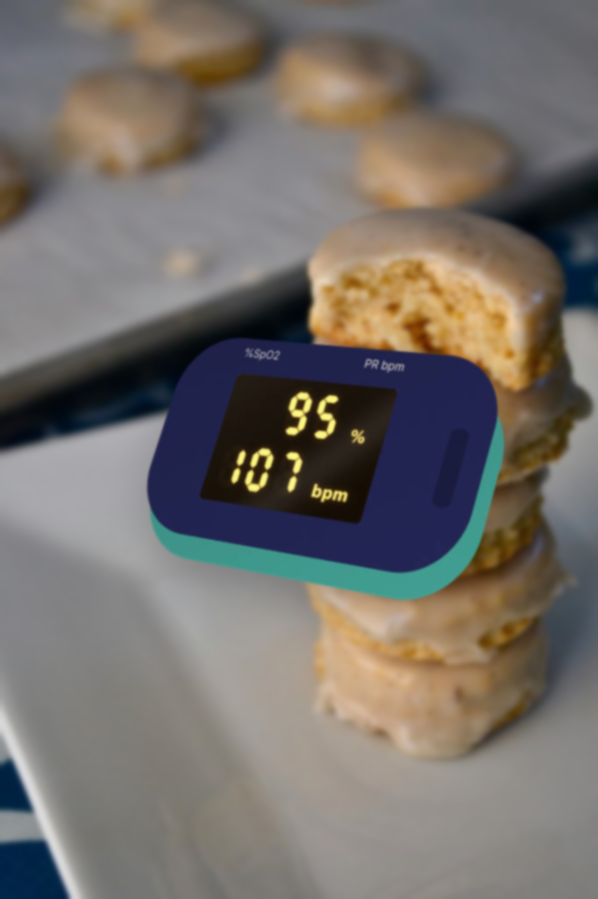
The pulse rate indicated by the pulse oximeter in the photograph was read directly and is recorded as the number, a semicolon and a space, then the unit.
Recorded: 107; bpm
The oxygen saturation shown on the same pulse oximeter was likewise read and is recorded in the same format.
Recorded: 95; %
